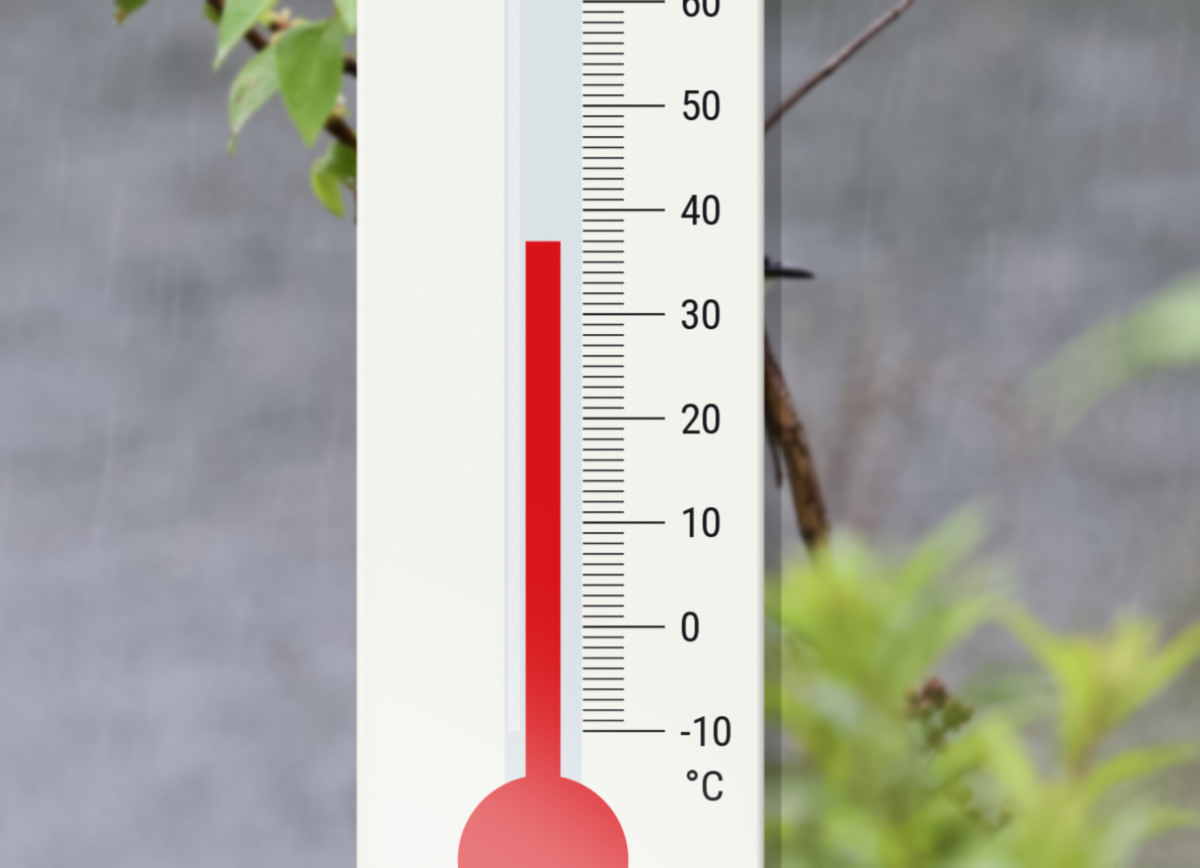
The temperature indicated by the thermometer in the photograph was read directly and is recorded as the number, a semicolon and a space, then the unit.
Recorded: 37; °C
